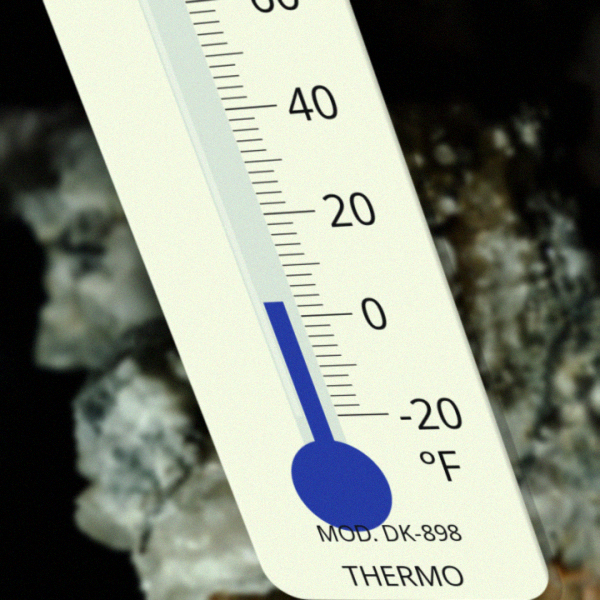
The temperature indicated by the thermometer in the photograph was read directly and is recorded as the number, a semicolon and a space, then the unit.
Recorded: 3; °F
